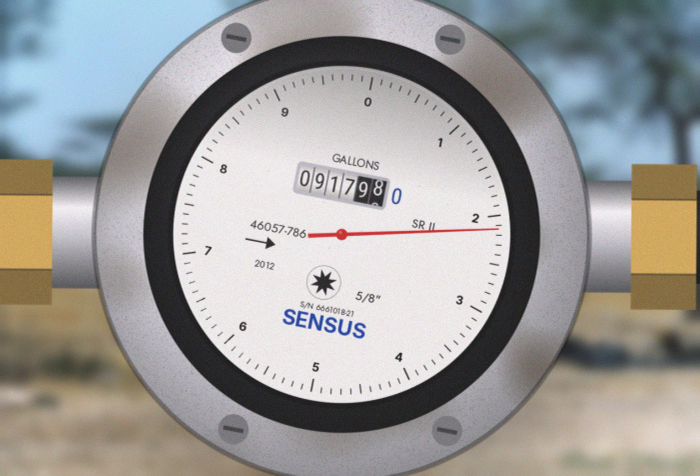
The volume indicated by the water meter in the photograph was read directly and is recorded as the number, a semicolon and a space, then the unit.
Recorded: 917982.1; gal
